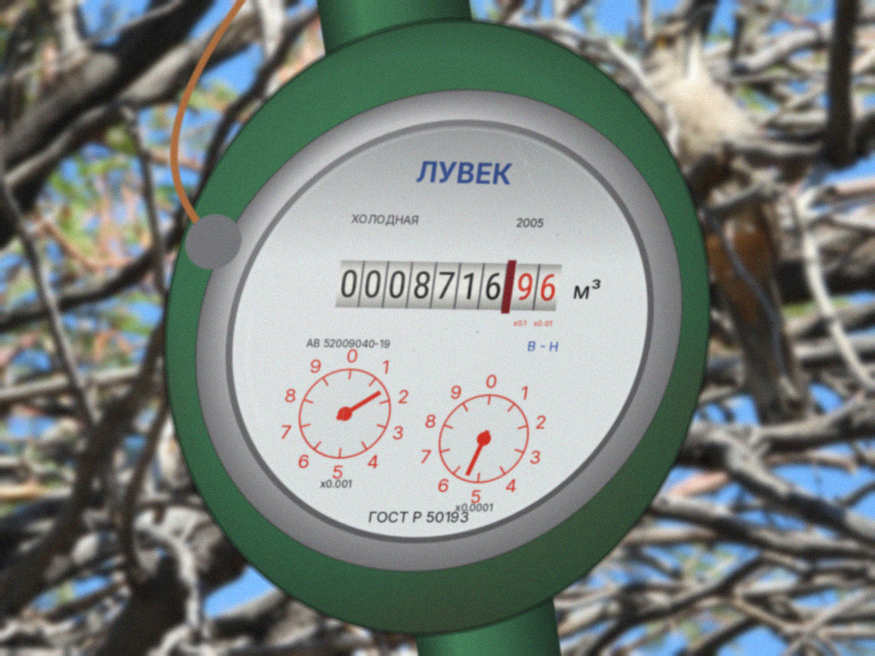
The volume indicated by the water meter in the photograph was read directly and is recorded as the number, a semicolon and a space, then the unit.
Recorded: 8716.9615; m³
